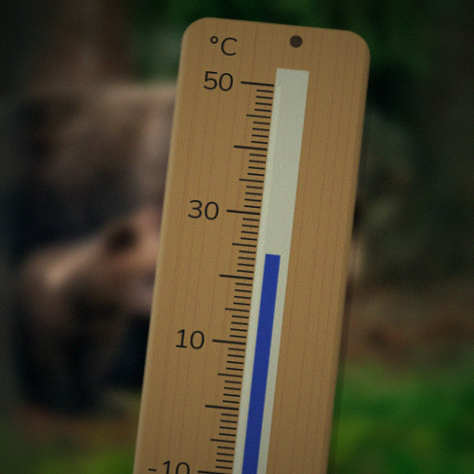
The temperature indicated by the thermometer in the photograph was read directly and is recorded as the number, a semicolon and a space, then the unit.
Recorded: 24; °C
